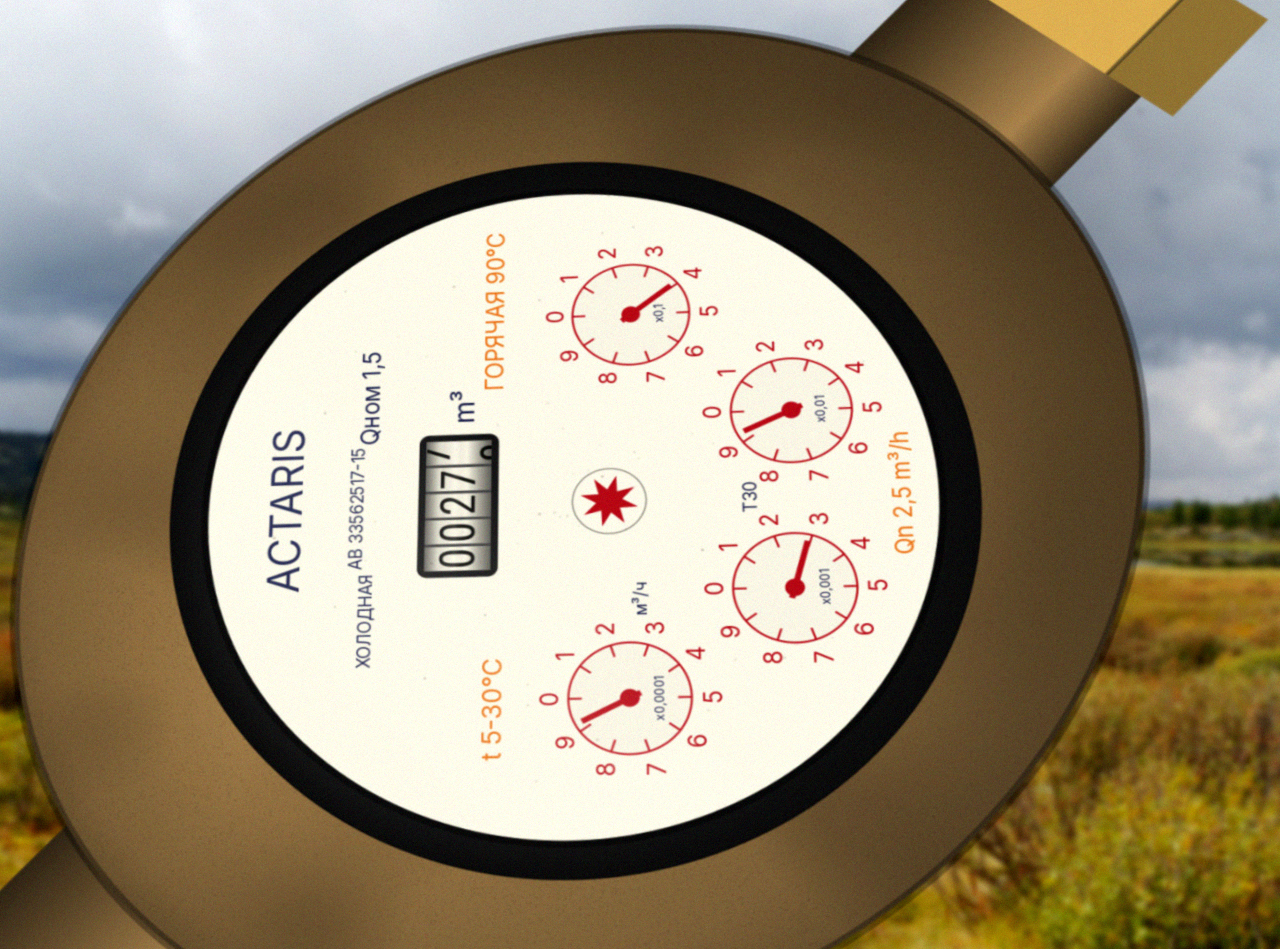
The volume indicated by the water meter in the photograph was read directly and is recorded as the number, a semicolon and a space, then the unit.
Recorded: 277.3929; m³
